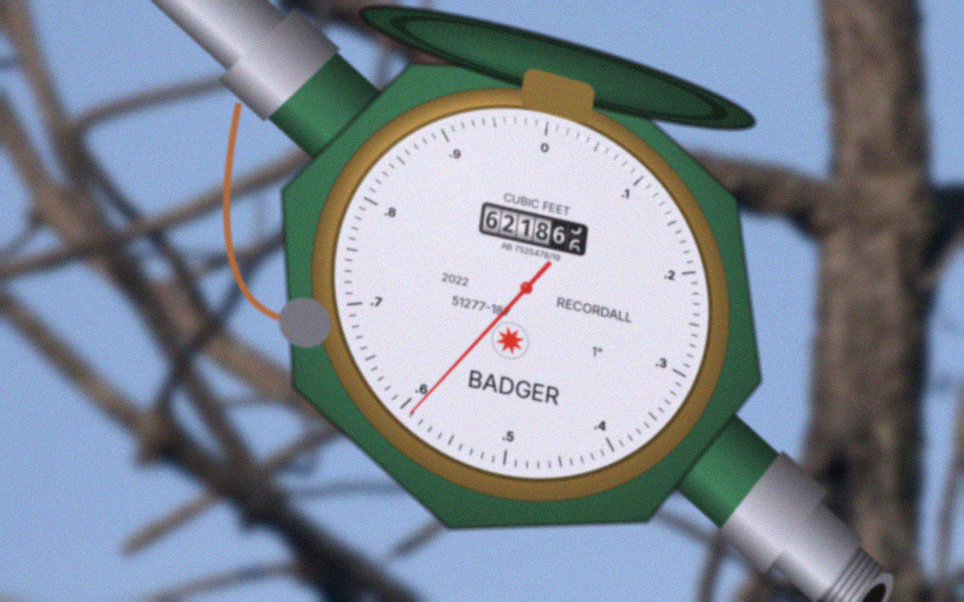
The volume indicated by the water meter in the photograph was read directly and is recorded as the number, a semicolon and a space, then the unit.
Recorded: 621865.59; ft³
